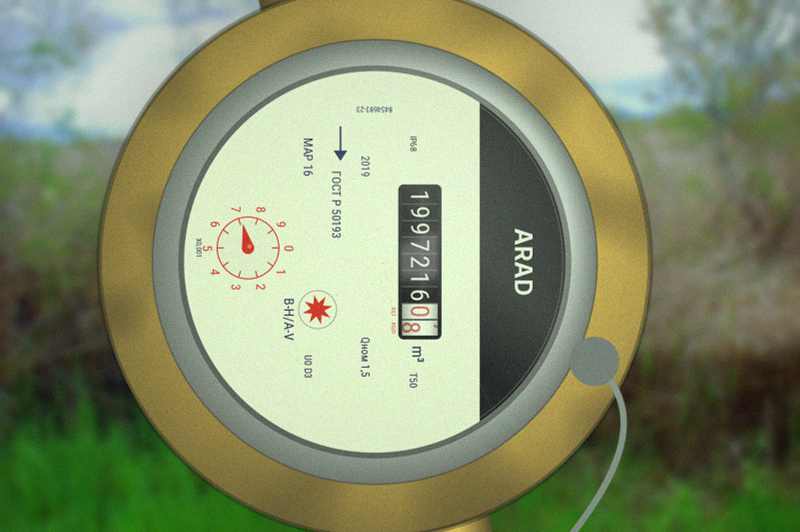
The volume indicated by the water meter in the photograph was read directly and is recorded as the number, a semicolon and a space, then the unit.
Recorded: 1997216.077; m³
